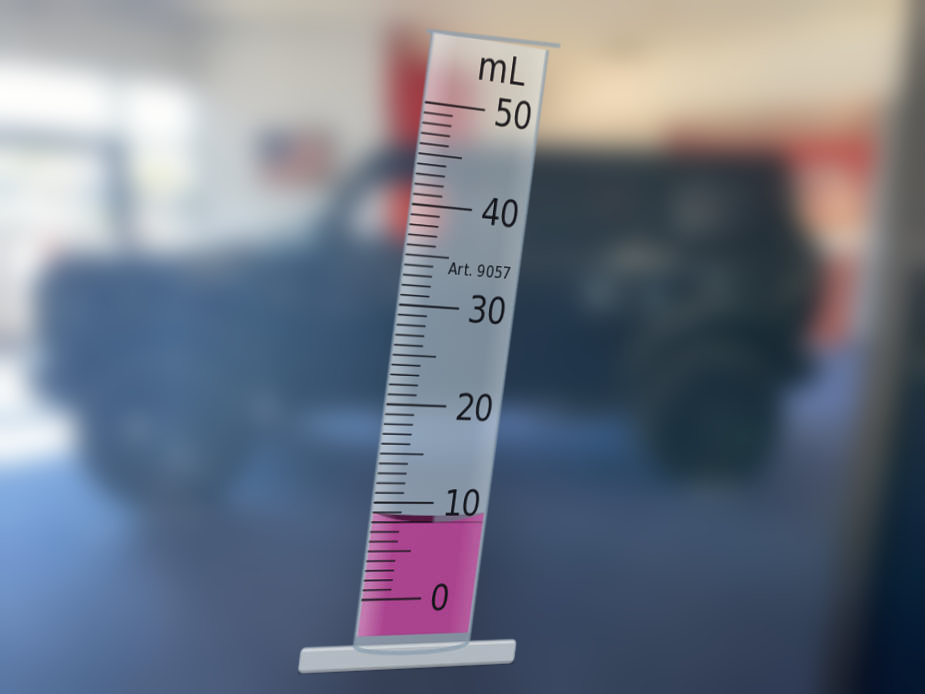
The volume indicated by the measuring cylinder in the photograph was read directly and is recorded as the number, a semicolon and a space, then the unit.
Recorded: 8; mL
